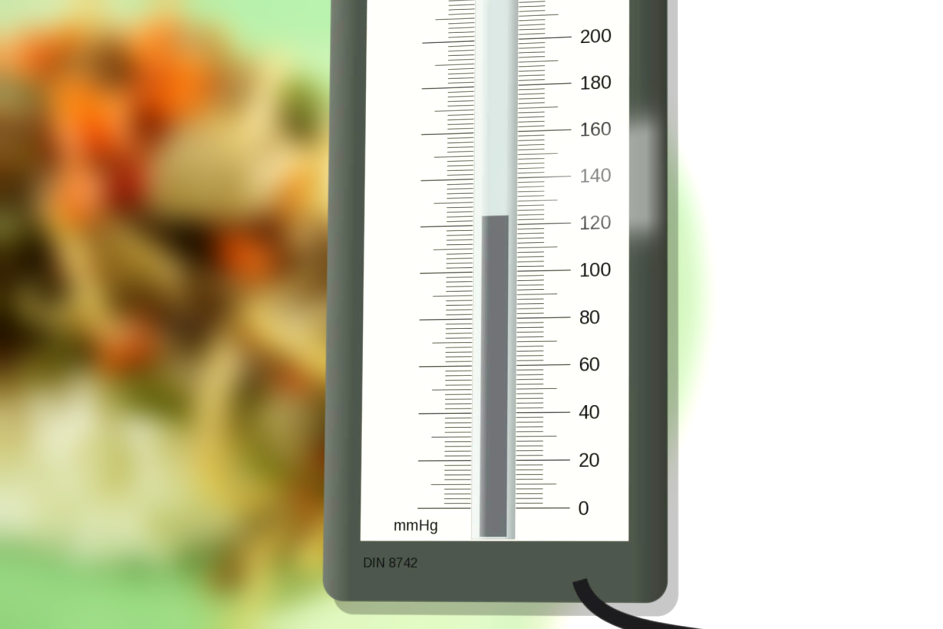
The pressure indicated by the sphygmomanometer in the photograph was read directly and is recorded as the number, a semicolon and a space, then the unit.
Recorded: 124; mmHg
